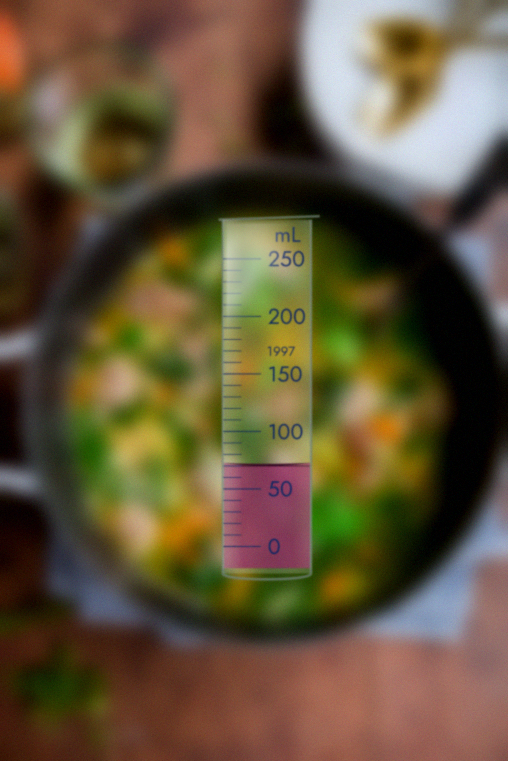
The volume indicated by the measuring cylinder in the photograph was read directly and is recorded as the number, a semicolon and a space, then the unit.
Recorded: 70; mL
